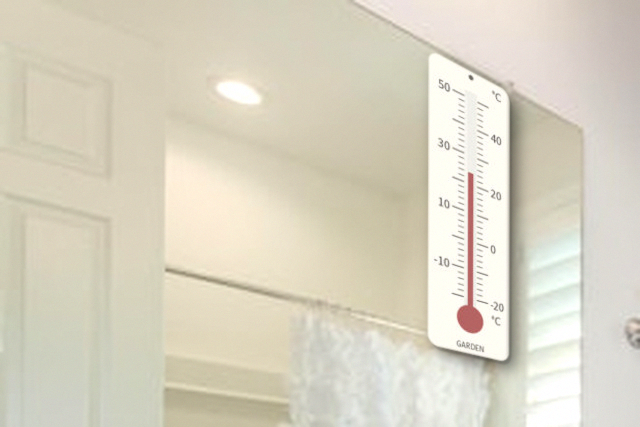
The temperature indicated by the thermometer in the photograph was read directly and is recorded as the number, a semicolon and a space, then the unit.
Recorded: 24; °C
